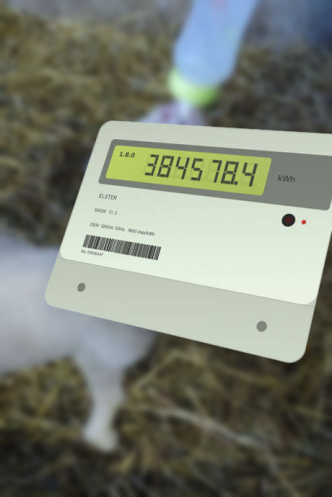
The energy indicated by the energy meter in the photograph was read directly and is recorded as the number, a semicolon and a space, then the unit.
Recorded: 384578.4; kWh
